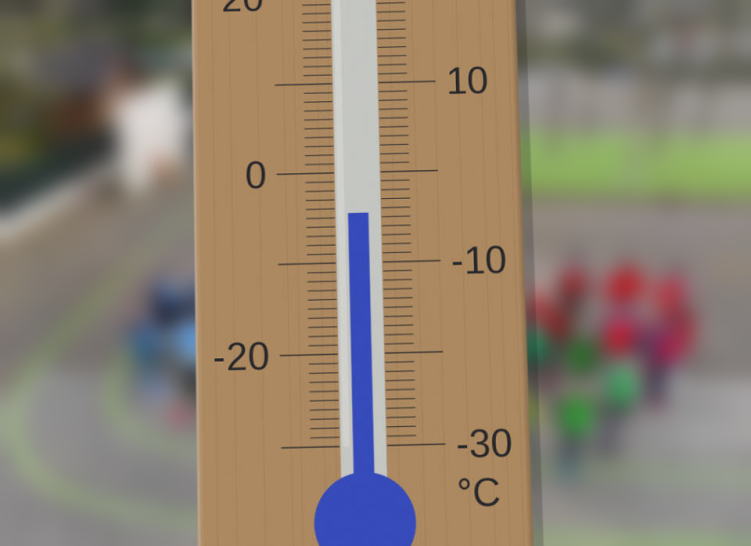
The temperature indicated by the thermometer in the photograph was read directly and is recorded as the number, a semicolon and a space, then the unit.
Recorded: -4.5; °C
